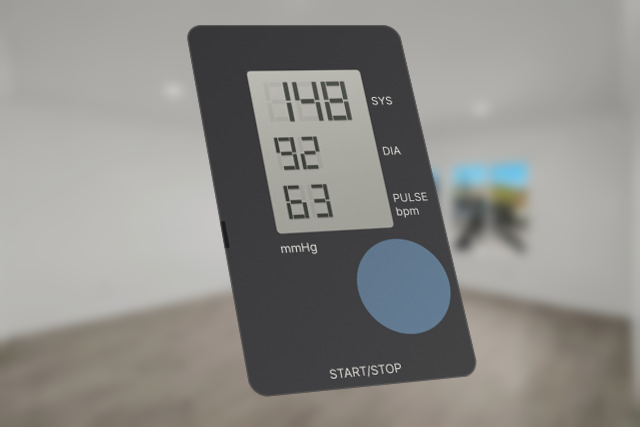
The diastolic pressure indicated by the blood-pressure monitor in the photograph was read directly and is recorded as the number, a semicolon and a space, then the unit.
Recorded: 92; mmHg
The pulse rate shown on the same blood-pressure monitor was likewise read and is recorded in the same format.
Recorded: 63; bpm
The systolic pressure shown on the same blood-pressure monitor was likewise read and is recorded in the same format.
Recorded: 148; mmHg
